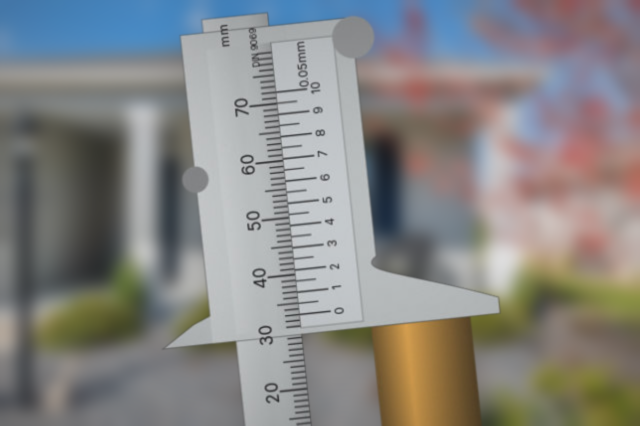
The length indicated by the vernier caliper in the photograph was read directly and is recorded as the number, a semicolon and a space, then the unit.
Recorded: 33.0; mm
